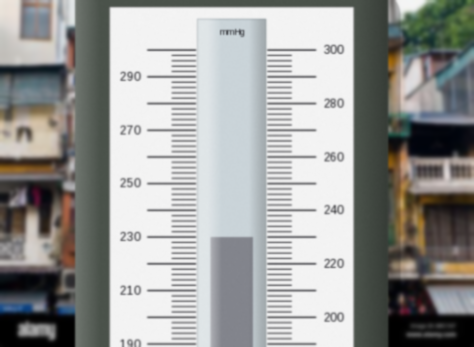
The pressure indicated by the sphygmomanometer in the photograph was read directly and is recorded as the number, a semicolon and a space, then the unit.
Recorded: 230; mmHg
